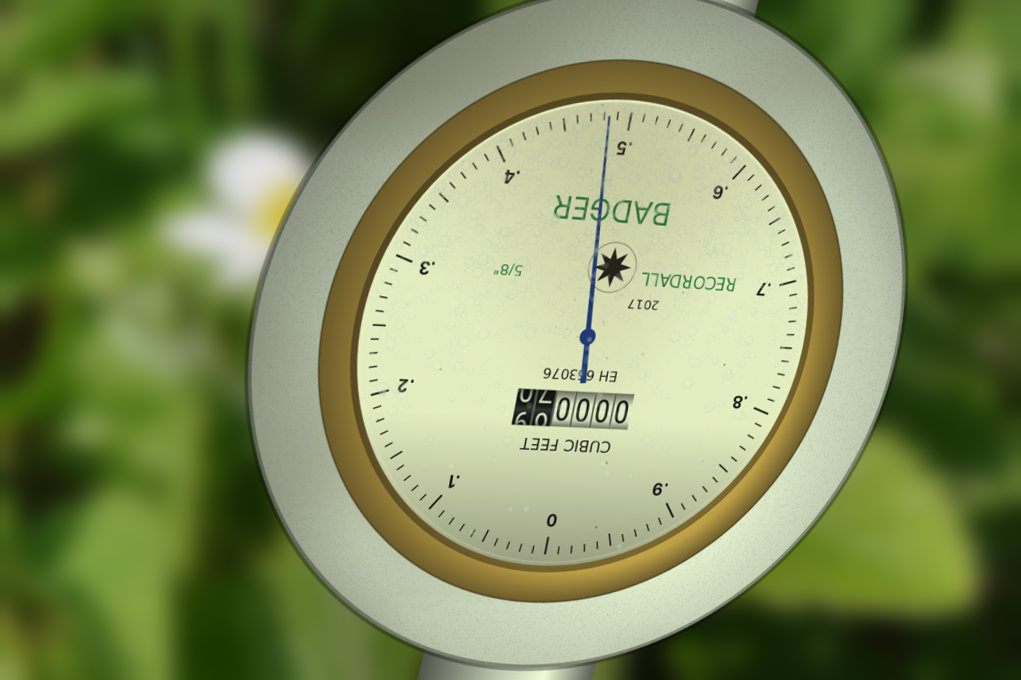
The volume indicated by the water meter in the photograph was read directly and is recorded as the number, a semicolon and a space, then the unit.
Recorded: 69.48; ft³
